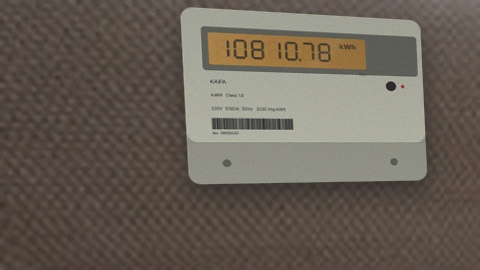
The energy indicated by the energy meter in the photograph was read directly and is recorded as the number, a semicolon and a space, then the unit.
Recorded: 10810.78; kWh
